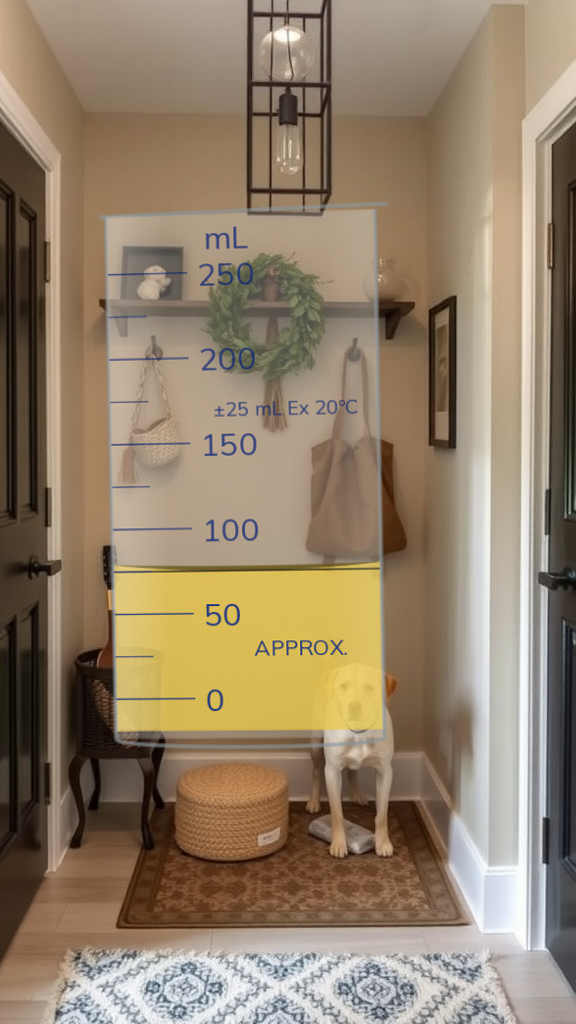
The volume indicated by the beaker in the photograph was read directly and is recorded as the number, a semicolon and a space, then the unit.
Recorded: 75; mL
